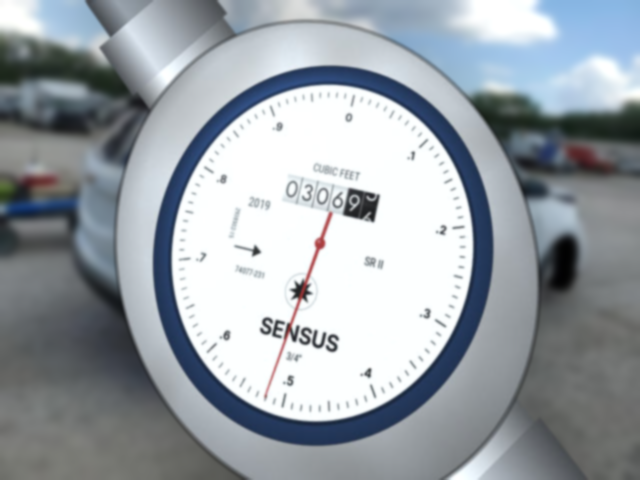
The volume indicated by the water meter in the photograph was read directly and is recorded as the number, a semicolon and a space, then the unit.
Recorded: 30695.52; ft³
